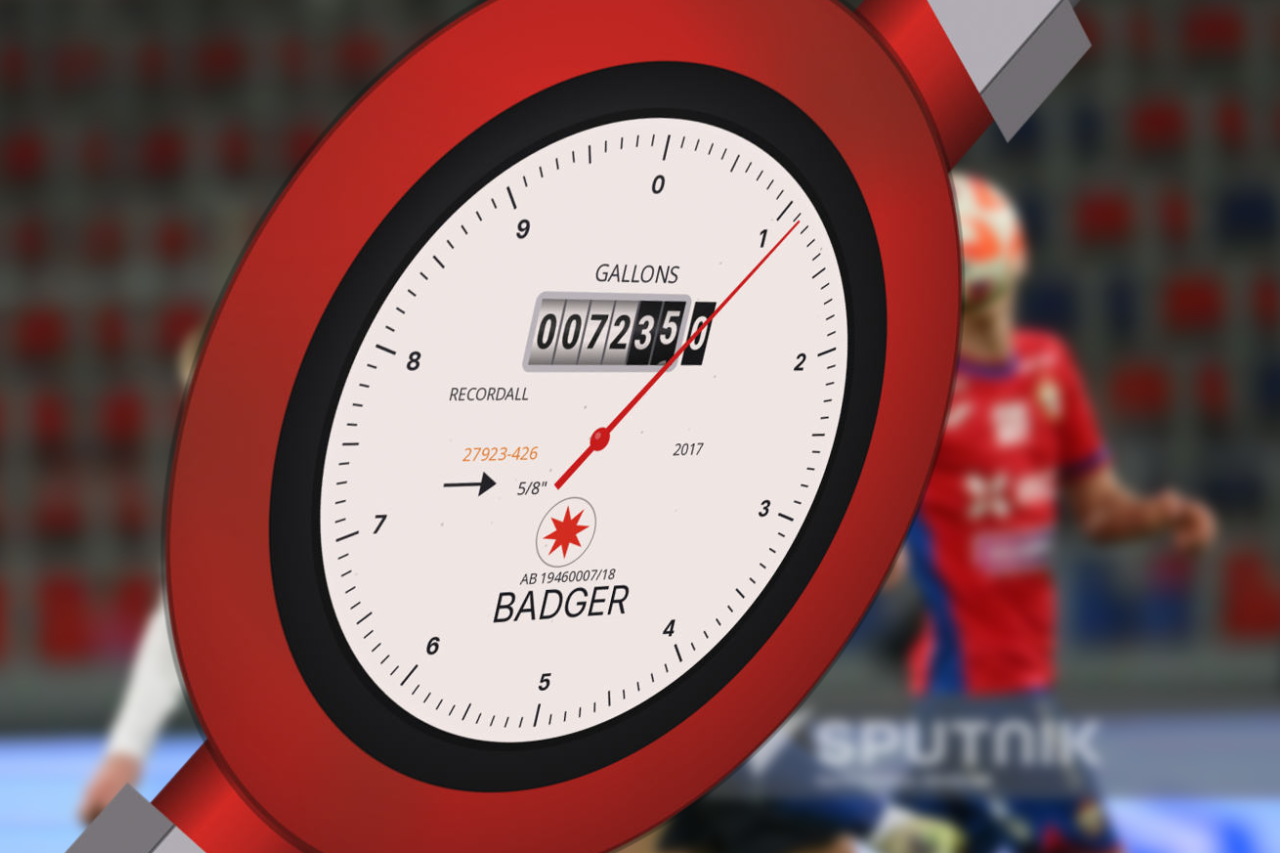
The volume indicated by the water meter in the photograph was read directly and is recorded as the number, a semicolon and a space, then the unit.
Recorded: 72351.1; gal
